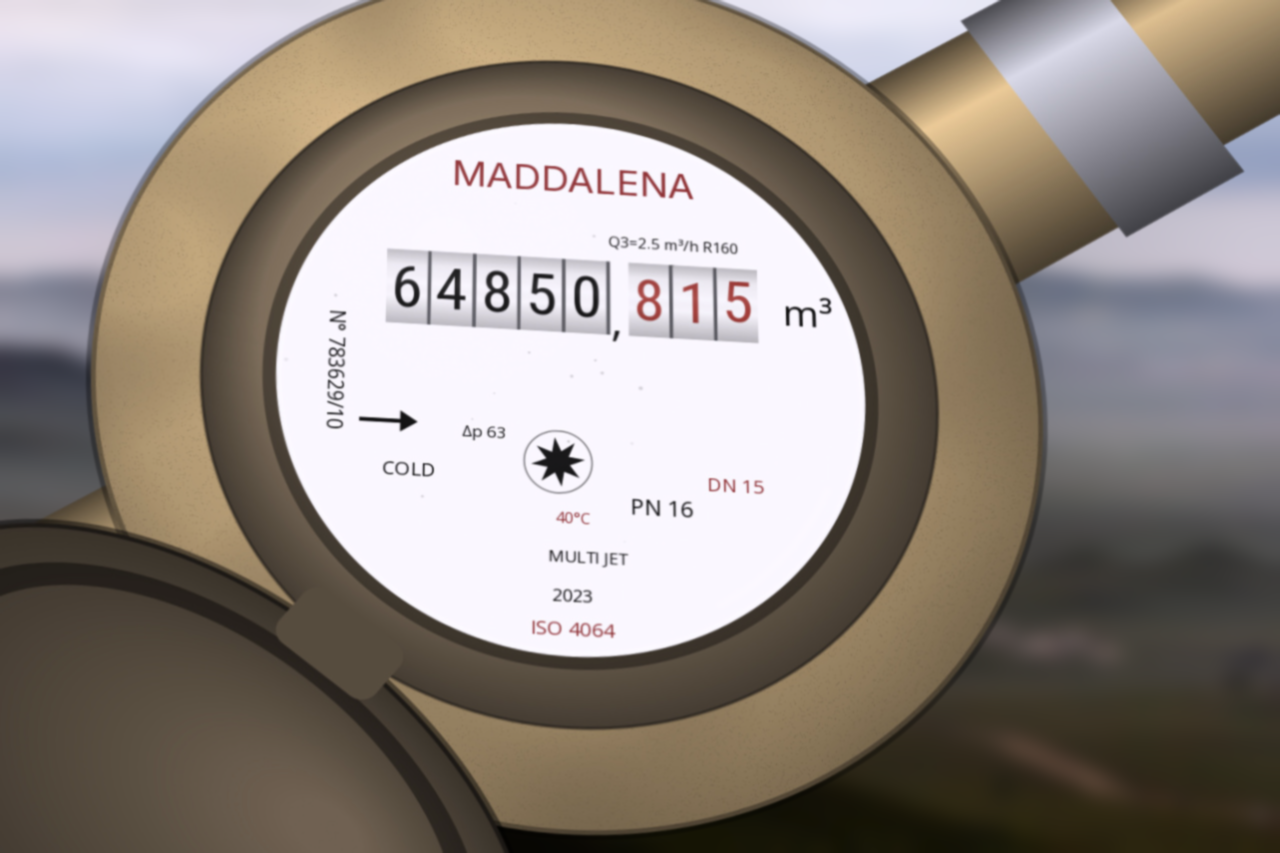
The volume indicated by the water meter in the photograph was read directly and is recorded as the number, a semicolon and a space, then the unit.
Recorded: 64850.815; m³
